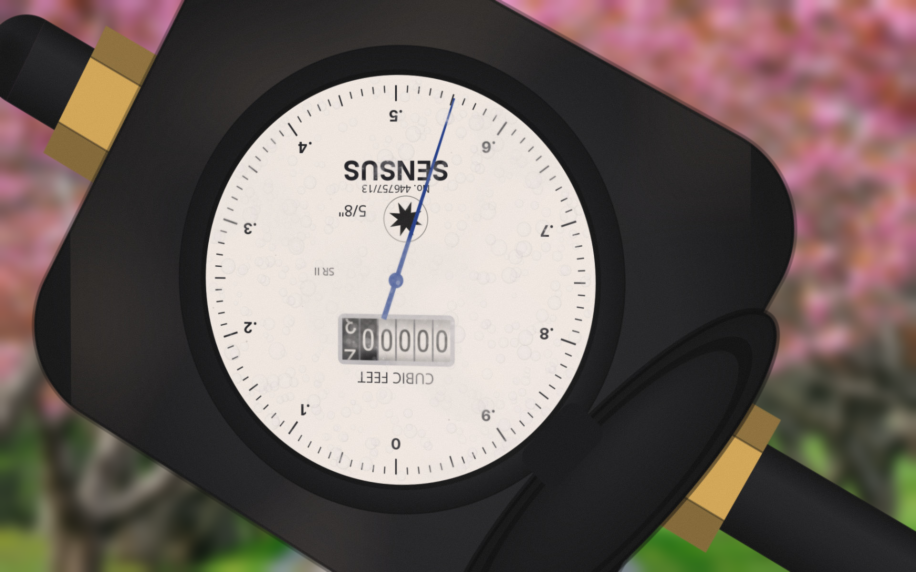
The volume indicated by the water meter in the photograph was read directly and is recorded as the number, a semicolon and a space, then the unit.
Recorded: 2.55; ft³
